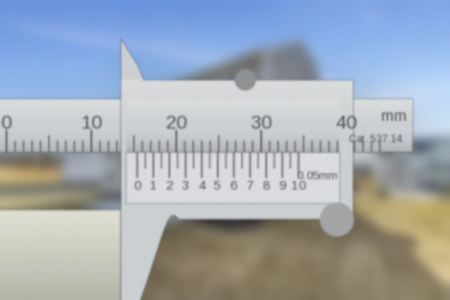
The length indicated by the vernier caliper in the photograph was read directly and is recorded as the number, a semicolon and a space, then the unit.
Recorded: 15.4; mm
